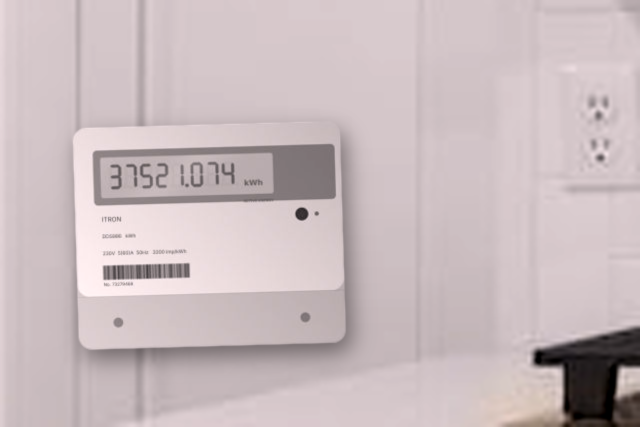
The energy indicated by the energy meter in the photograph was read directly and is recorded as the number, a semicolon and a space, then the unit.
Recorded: 37521.074; kWh
